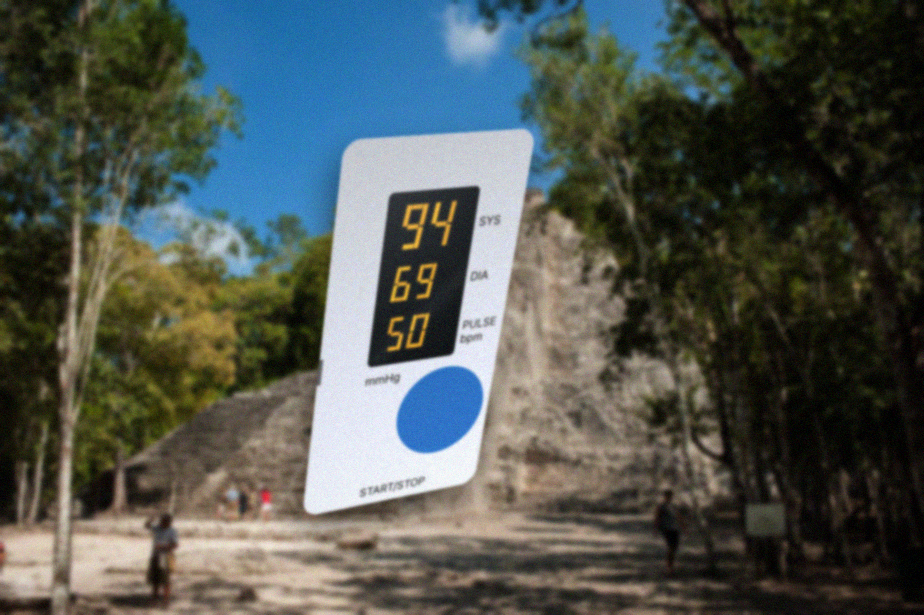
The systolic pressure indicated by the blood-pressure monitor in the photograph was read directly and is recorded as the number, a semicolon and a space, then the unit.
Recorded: 94; mmHg
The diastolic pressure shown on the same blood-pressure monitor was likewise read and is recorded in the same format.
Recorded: 69; mmHg
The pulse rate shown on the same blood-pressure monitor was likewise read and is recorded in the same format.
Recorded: 50; bpm
